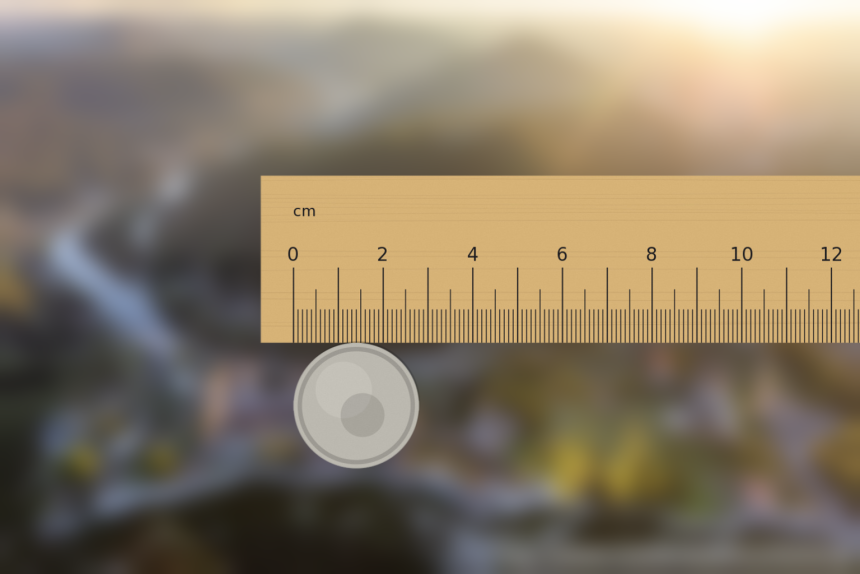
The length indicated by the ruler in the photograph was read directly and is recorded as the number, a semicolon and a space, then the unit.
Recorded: 2.8; cm
